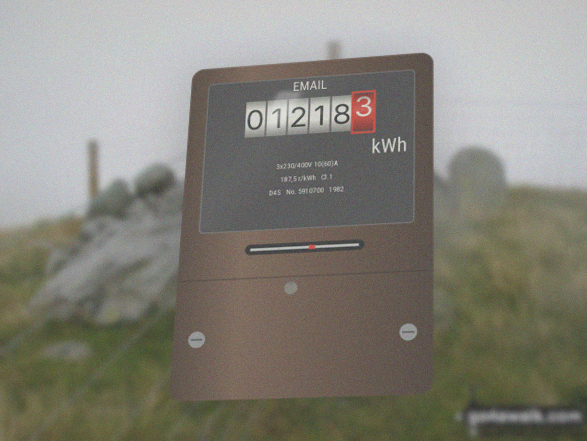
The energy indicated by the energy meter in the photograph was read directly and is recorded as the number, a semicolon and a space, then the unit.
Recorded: 1218.3; kWh
